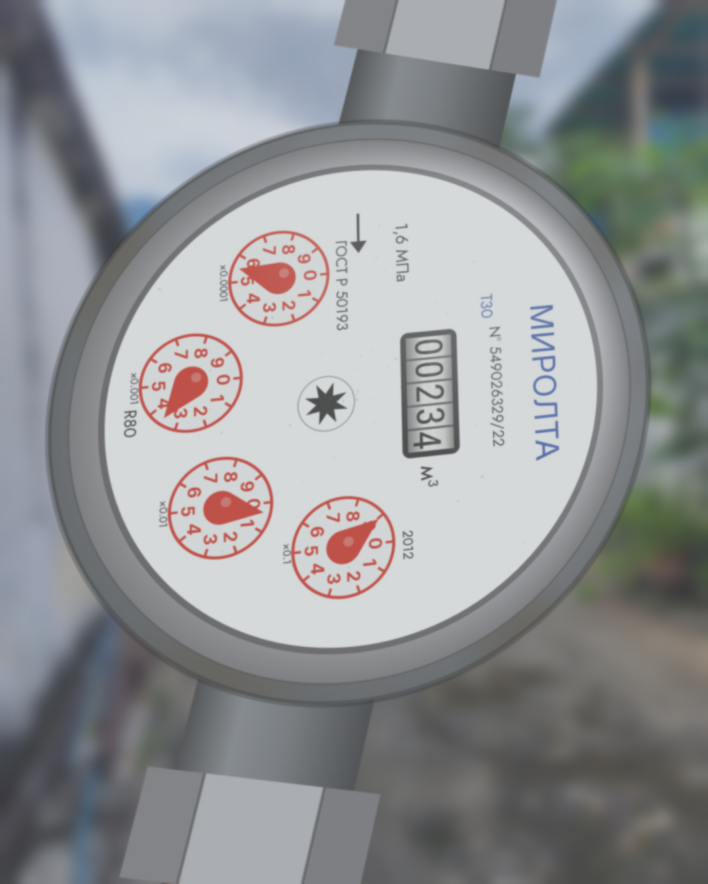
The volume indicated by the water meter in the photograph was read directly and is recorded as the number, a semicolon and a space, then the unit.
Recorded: 233.9035; m³
